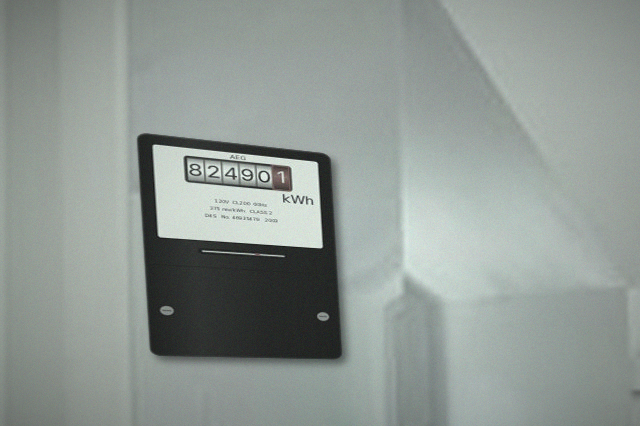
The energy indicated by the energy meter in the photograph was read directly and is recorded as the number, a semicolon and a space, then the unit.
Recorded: 82490.1; kWh
